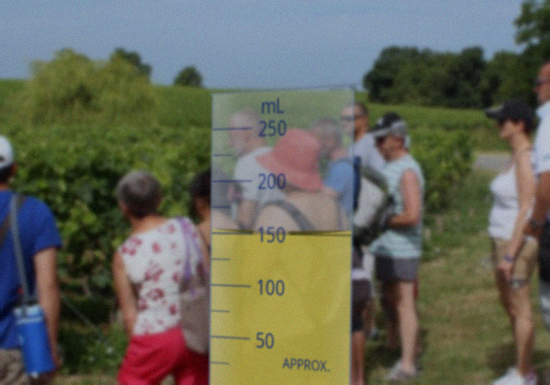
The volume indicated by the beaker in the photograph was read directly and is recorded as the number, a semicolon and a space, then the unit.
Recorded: 150; mL
